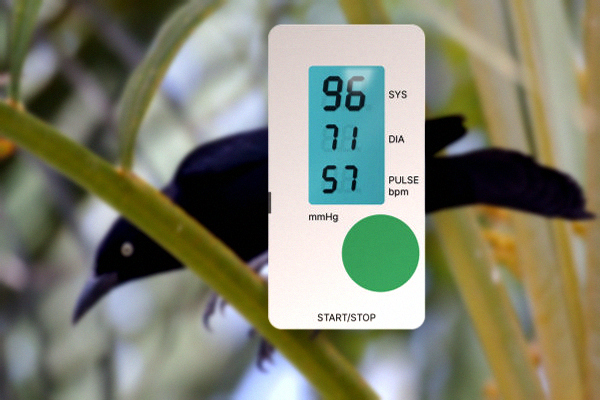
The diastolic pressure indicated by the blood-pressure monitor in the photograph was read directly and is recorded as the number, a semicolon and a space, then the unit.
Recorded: 71; mmHg
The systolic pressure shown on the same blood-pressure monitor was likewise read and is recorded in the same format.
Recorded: 96; mmHg
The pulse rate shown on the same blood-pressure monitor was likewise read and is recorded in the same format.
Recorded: 57; bpm
